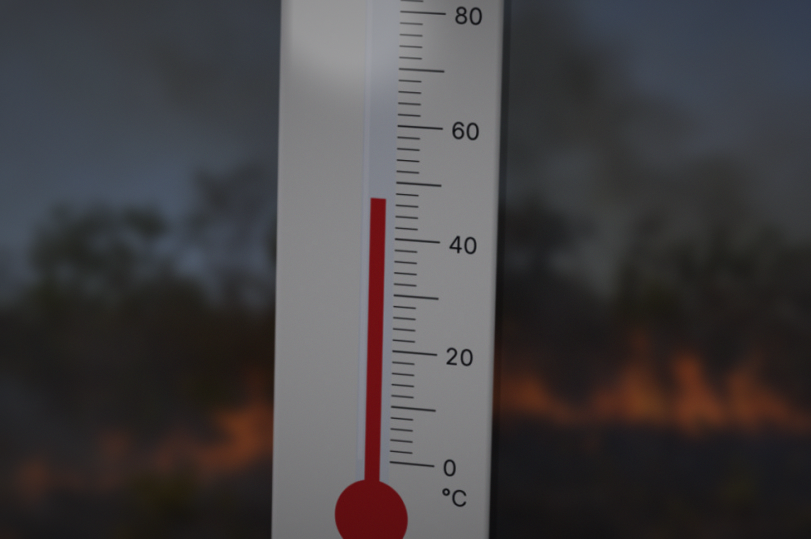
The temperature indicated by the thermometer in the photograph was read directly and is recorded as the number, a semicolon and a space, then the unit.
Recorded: 47; °C
